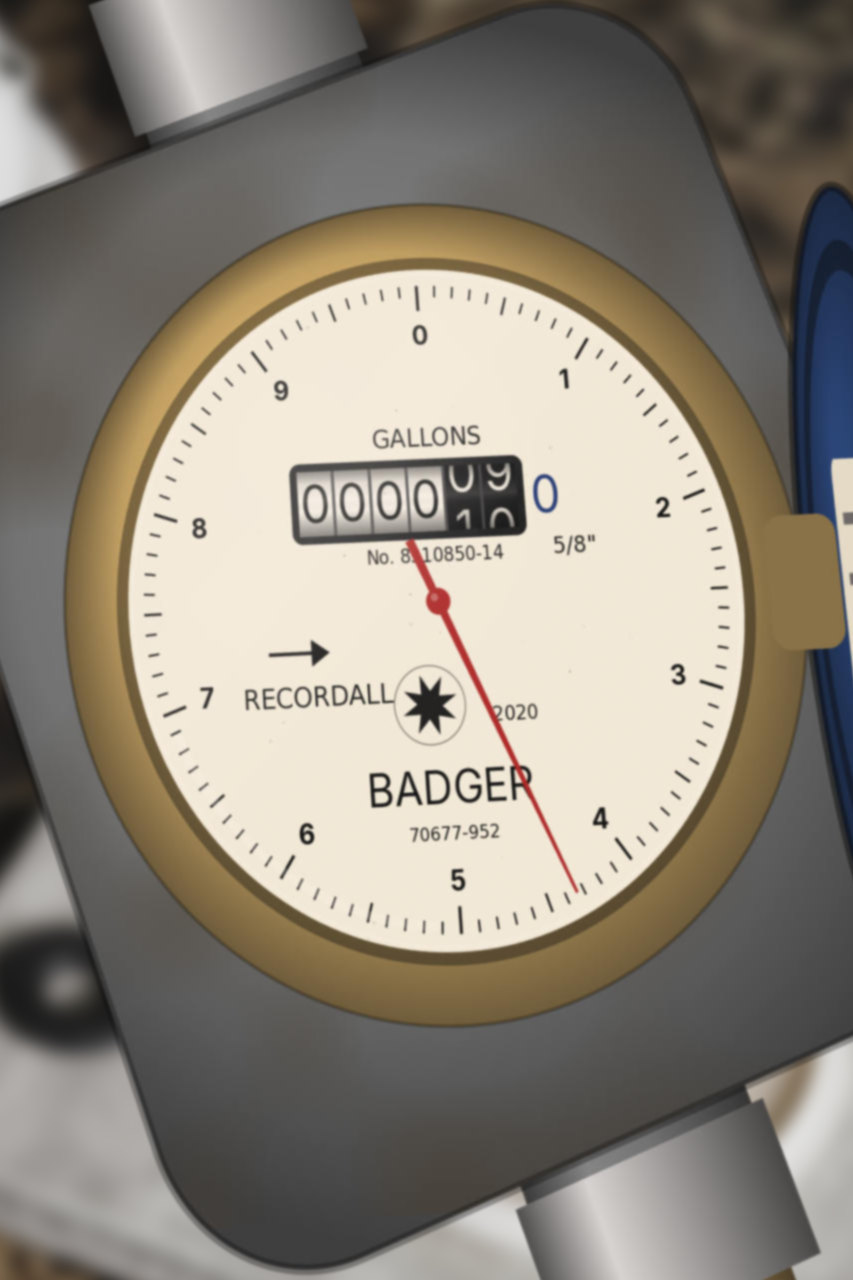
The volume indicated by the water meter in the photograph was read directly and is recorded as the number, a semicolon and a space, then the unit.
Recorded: 94.3; gal
